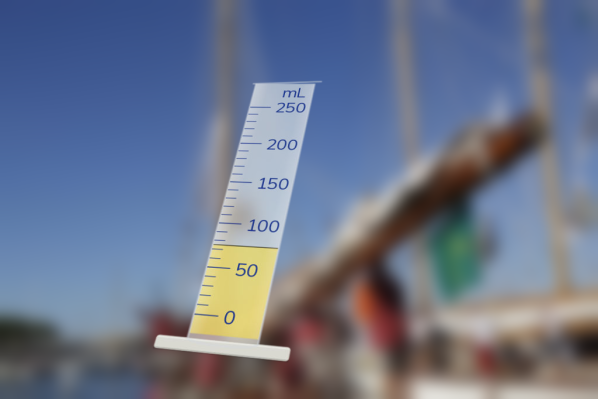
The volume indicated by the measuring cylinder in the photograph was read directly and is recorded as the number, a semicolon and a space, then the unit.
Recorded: 75; mL
